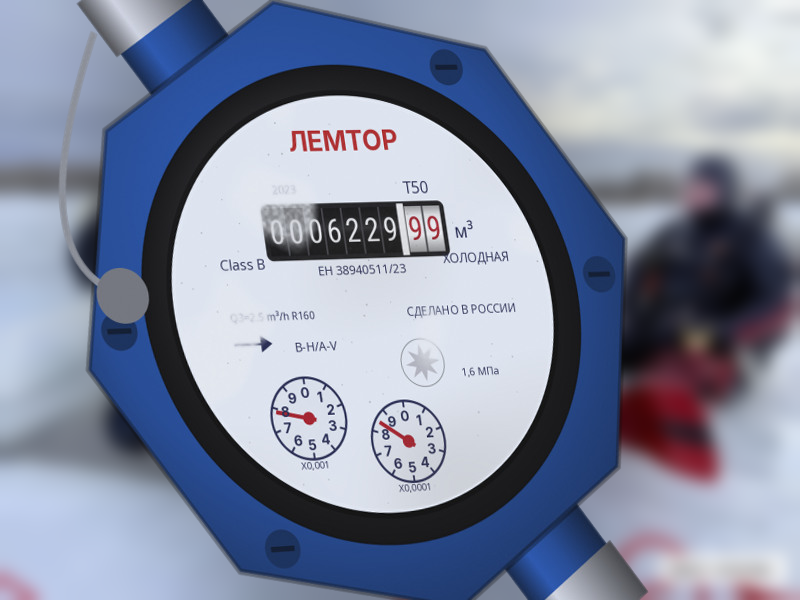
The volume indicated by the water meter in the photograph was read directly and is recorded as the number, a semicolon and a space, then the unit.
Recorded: 6229.9978; m³
